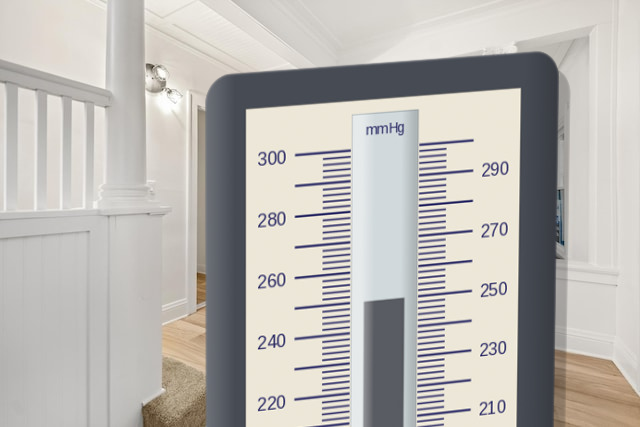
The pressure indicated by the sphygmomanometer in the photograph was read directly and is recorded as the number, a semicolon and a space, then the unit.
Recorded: 250; mmHg
